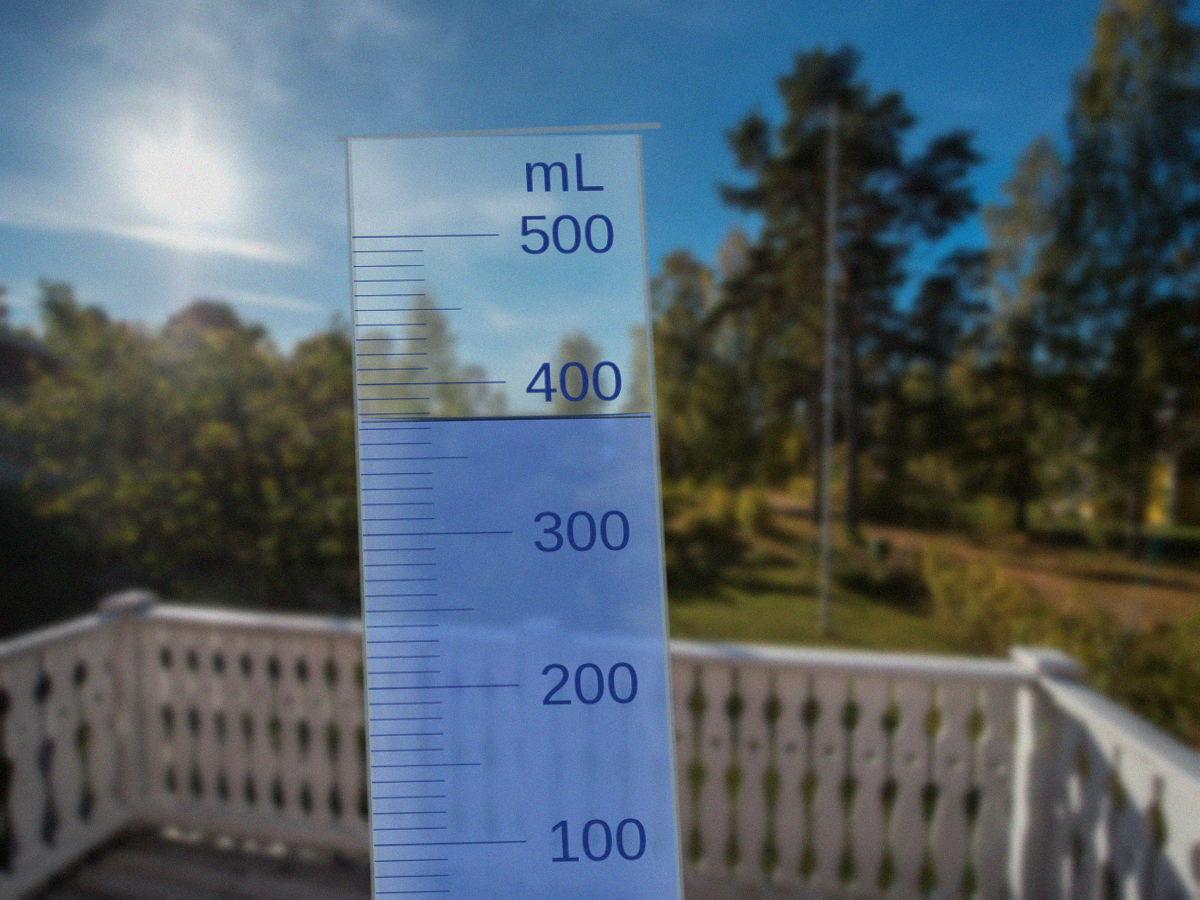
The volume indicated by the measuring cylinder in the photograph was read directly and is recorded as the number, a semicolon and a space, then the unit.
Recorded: 375; mL
